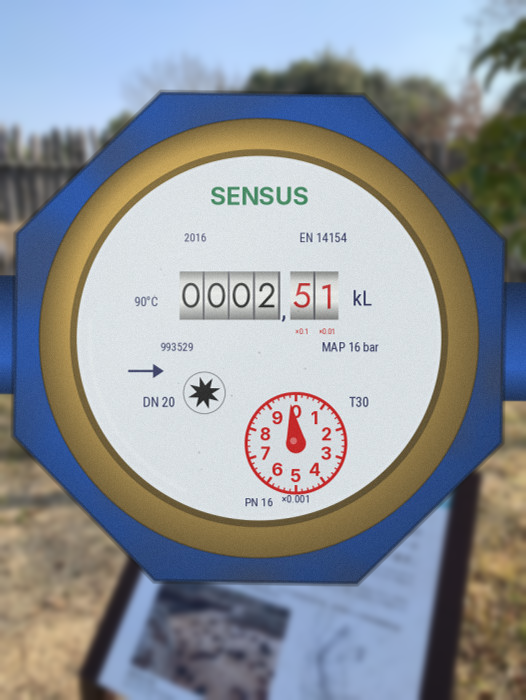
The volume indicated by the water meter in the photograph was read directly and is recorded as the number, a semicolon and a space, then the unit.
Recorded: 2.509; kL
